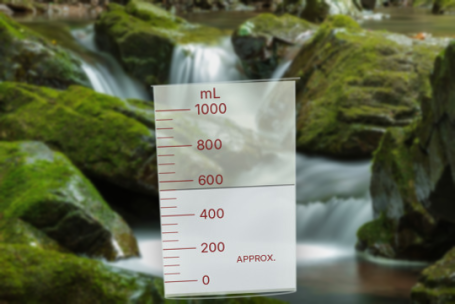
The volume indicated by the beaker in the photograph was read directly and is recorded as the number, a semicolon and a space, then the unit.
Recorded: 550; mL
